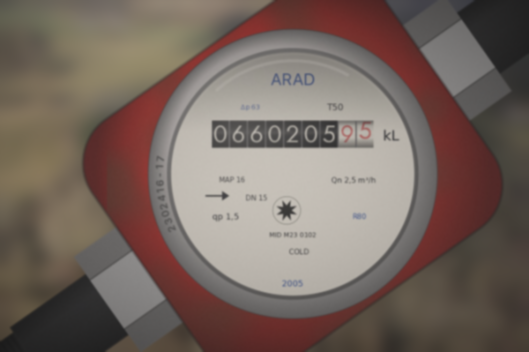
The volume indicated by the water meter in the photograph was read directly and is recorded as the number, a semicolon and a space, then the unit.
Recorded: 660205.95; kL
